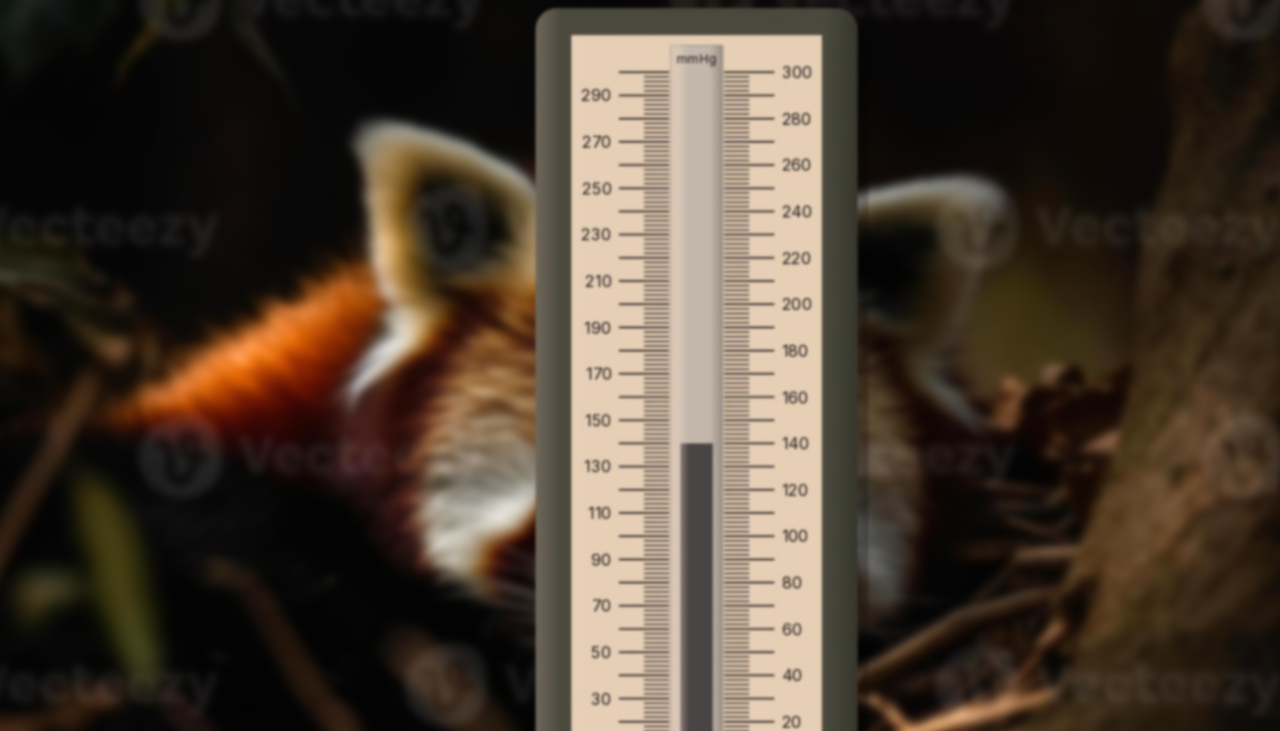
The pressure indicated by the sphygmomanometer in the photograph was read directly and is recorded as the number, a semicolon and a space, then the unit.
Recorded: 140; mmHg
